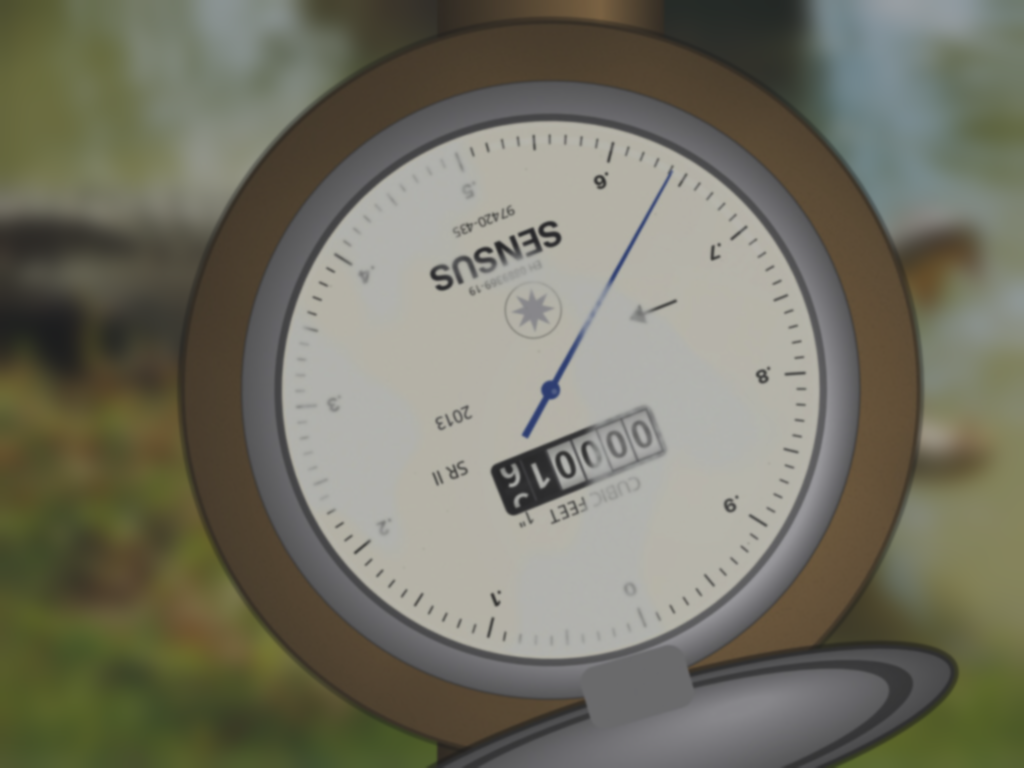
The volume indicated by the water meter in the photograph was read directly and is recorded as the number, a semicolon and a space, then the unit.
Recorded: 15.64; ft³
